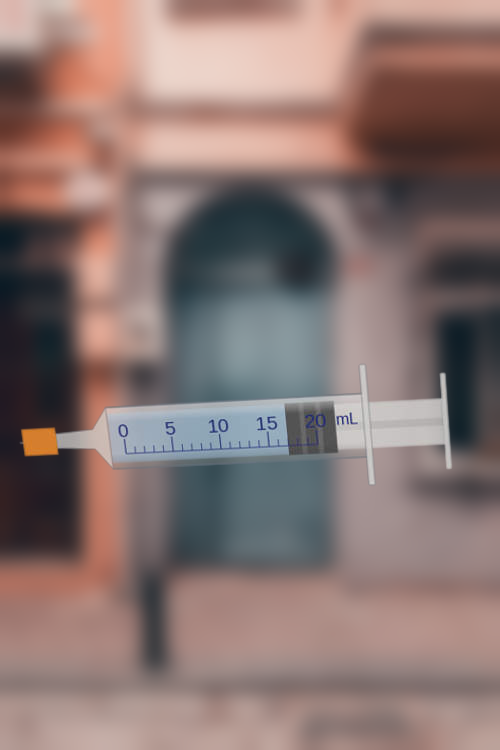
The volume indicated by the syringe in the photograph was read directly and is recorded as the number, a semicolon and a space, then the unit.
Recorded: 17; mL
